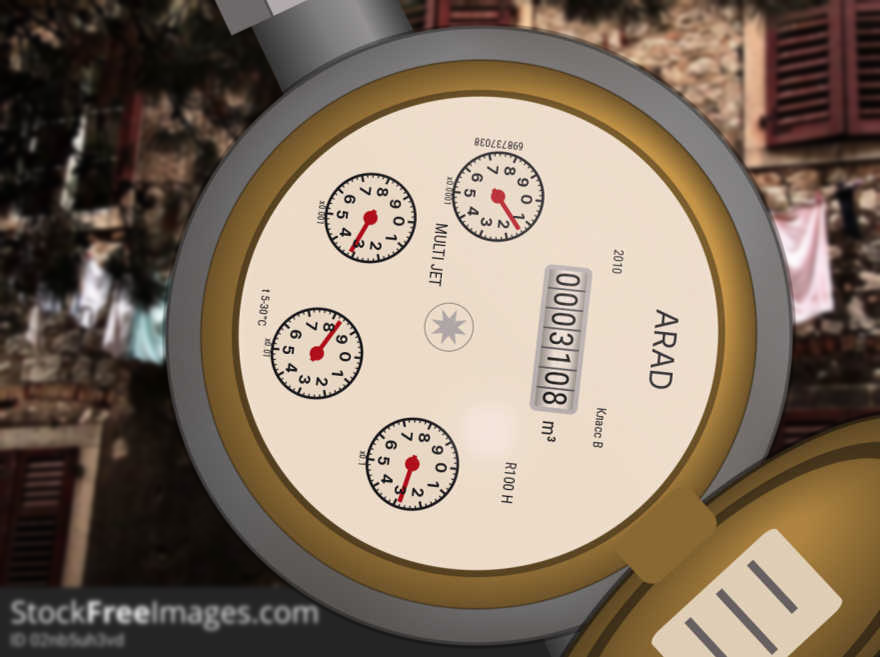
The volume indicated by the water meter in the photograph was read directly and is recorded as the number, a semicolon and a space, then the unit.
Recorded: 3108.2831; m³
